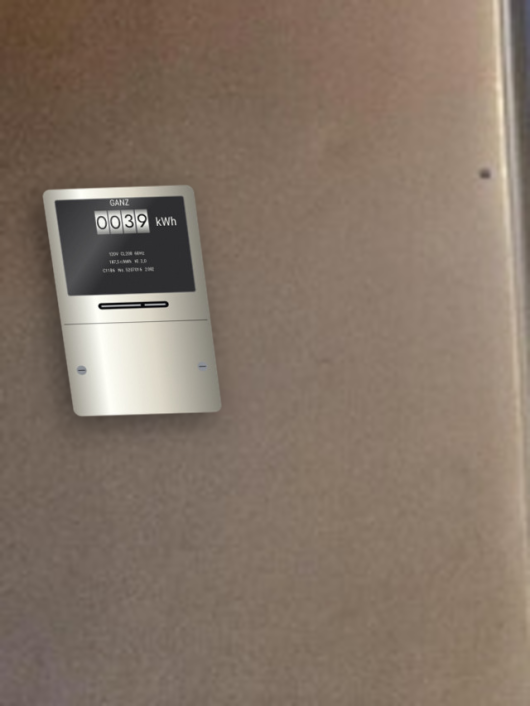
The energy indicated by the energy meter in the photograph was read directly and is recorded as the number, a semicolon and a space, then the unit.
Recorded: 39; kWh
